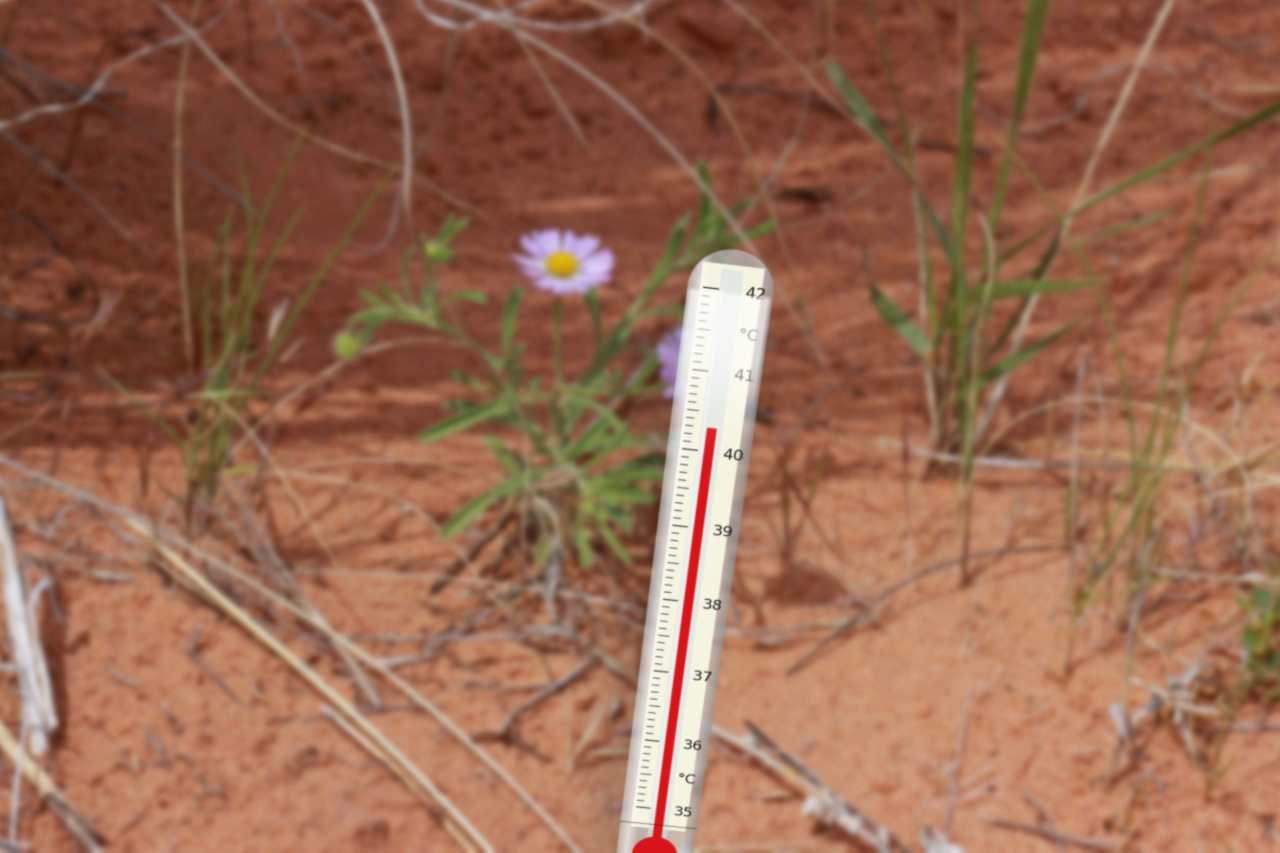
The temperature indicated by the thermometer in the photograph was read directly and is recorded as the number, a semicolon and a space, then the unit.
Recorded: 40.3; °C
